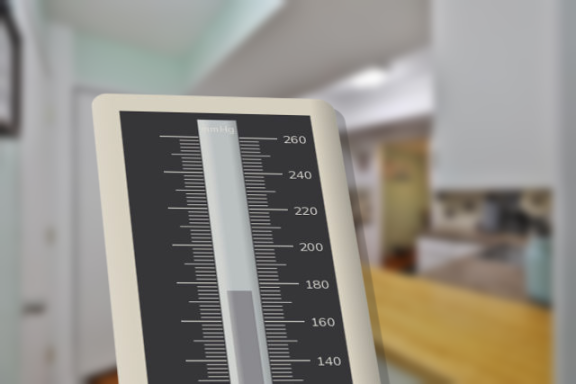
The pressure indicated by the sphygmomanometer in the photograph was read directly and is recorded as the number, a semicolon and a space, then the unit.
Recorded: 176; mmHg
